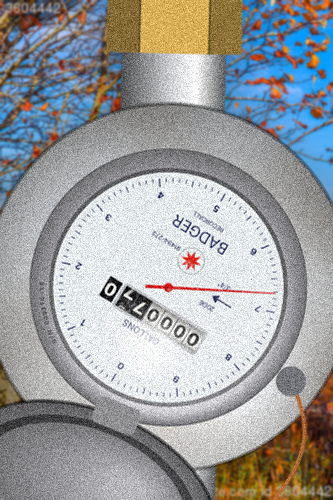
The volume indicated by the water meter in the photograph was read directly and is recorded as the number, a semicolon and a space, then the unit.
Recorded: 766.7; gal
